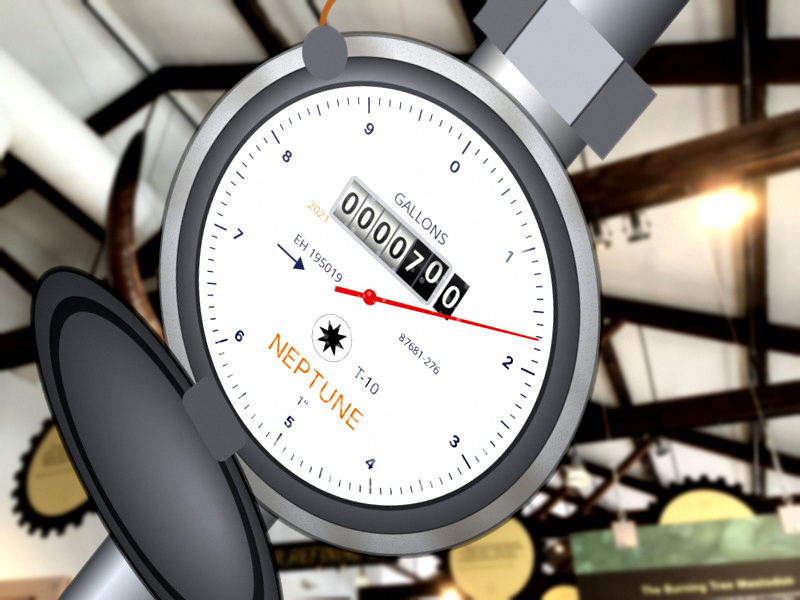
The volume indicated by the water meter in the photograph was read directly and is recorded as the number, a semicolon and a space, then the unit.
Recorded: 701.7; gal
